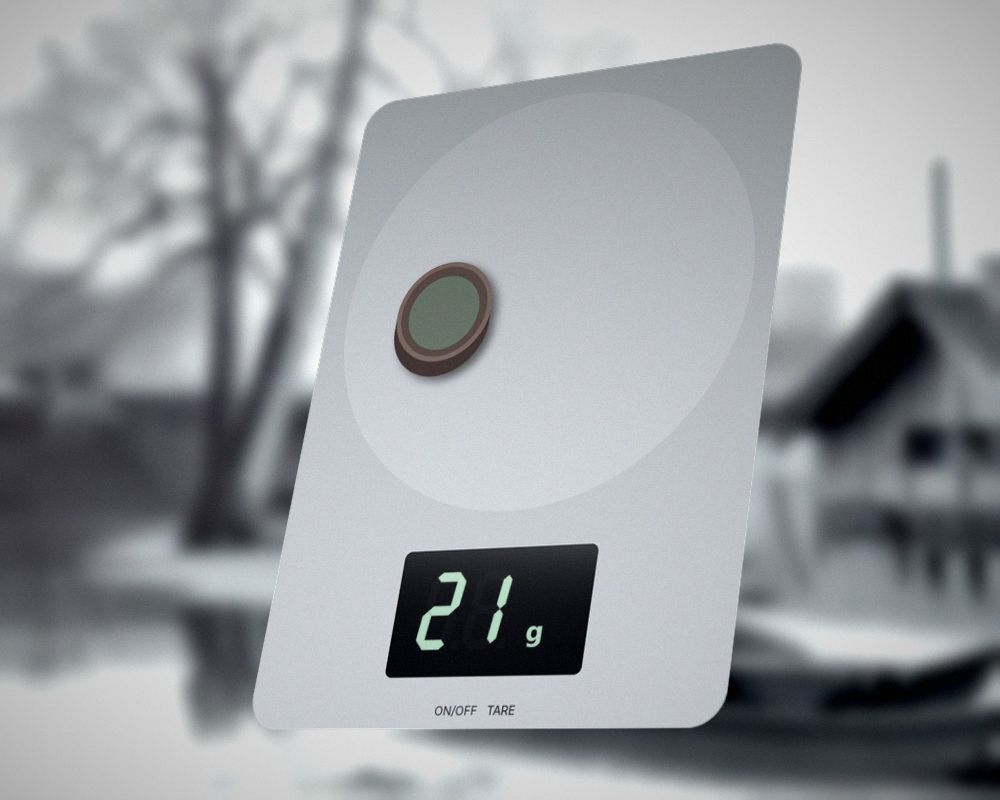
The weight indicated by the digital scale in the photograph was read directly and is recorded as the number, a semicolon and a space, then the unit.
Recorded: 21; g
